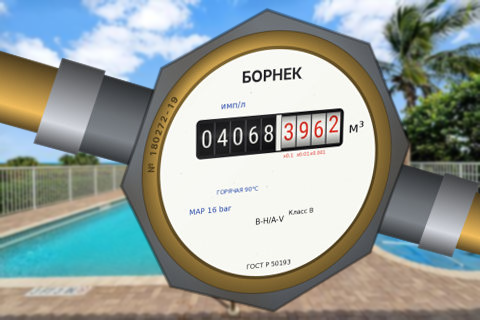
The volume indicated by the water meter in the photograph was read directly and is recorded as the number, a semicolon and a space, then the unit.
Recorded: 4068.3962; m³
